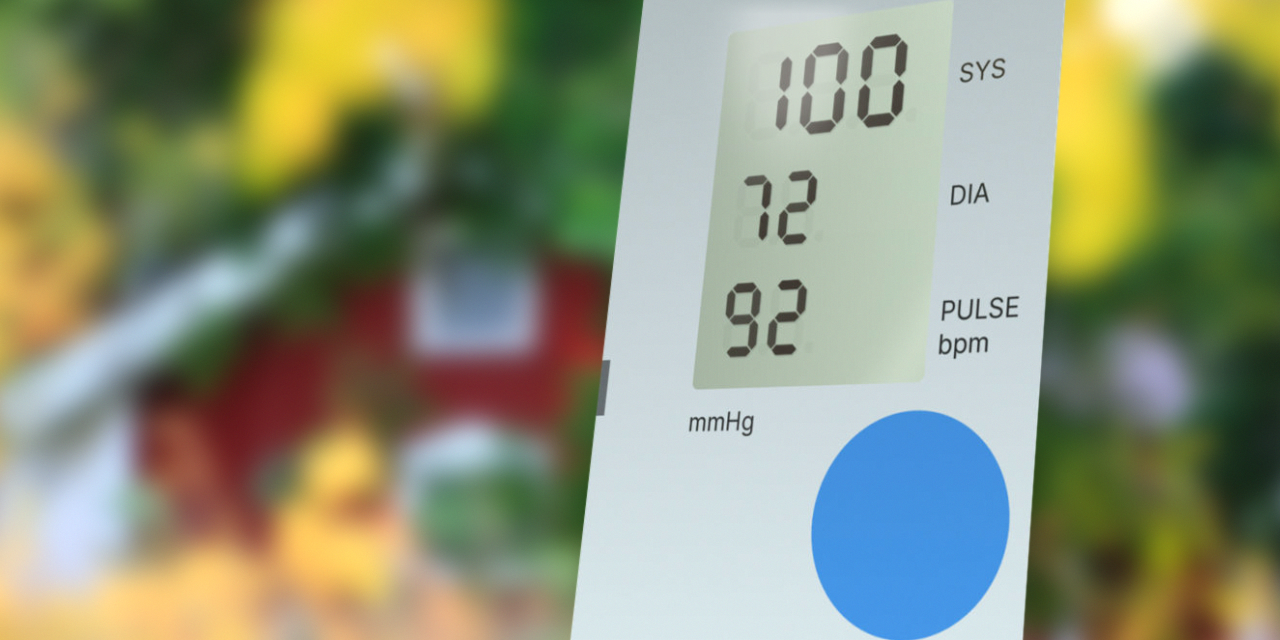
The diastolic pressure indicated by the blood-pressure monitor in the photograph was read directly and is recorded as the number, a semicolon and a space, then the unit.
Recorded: 72; mmHg
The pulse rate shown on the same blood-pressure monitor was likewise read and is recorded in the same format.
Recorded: 92; bpm
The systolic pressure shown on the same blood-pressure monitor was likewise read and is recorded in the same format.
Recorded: 100; mmHg
